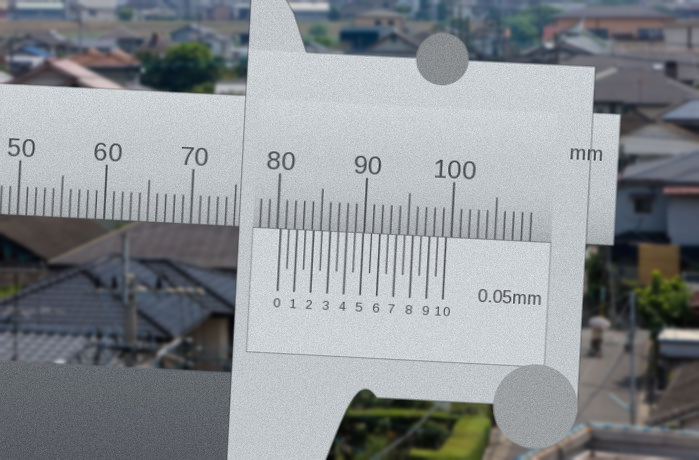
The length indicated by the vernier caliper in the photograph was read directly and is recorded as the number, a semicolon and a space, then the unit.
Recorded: 80.4; mm
